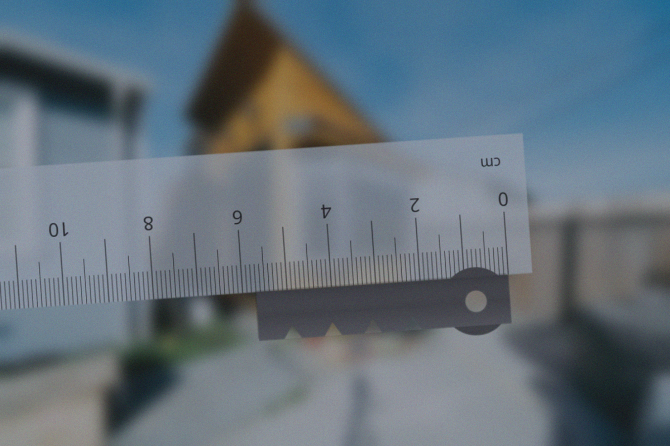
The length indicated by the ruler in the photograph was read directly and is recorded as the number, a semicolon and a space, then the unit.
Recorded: 5.7; cm
